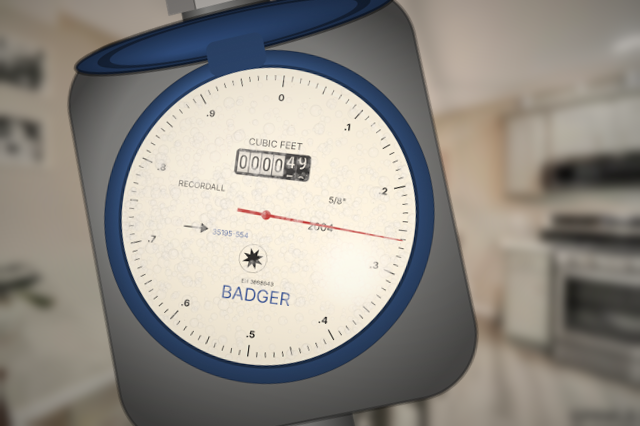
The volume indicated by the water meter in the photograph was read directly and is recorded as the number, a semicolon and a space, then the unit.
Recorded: 49.26; ft³
